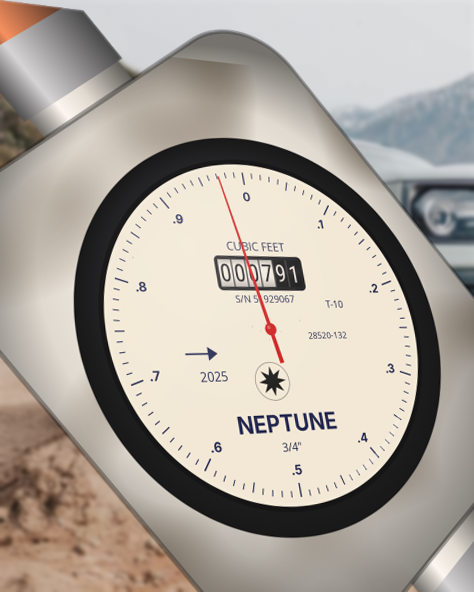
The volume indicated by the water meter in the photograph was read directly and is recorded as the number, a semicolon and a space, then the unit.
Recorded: 790.97; ft³
